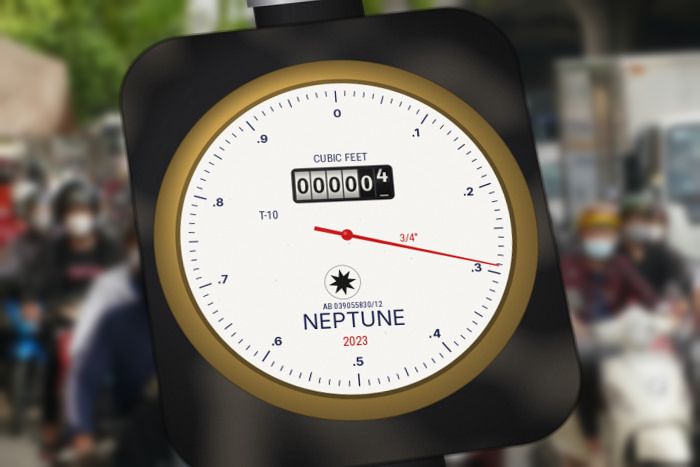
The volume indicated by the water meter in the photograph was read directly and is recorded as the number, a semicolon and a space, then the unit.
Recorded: 4.29; ft³
